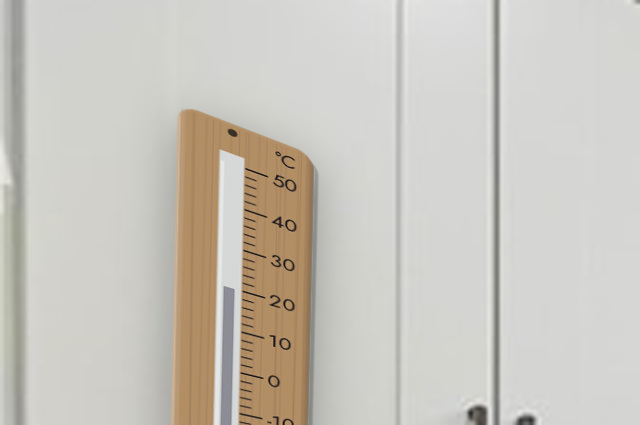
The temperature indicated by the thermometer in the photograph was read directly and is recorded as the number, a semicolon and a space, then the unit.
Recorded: 20; °C
